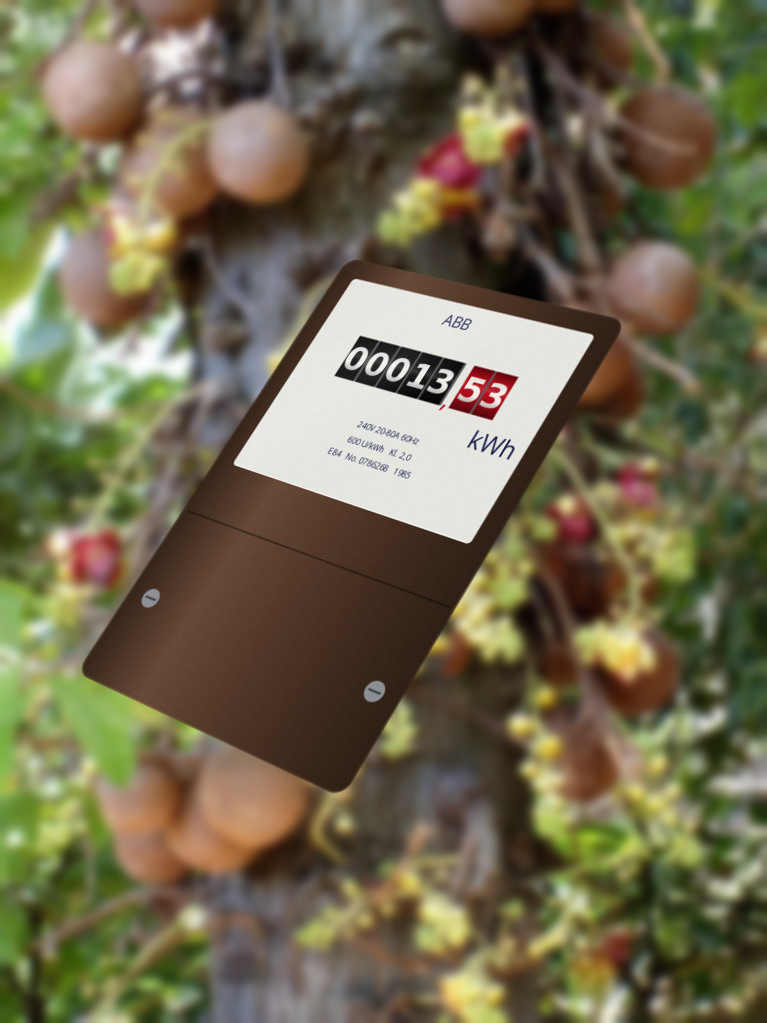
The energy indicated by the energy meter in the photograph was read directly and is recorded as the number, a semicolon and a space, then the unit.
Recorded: 13.53; kWh
